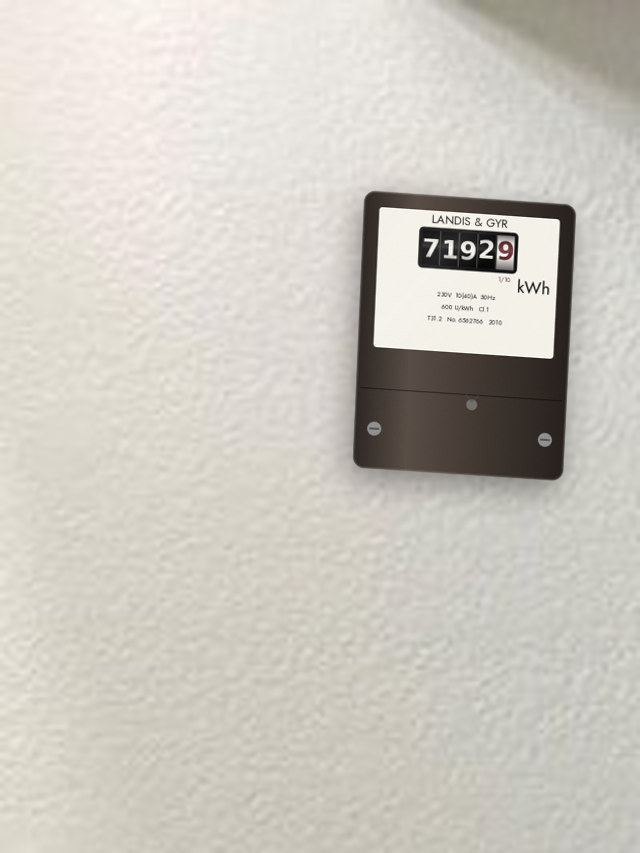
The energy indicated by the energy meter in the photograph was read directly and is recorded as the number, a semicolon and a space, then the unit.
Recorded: 7192.9; kWh
